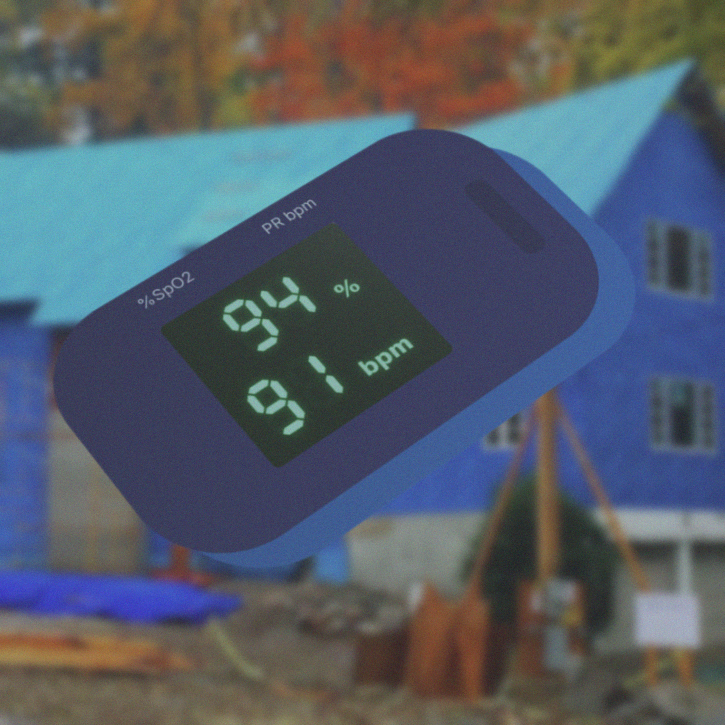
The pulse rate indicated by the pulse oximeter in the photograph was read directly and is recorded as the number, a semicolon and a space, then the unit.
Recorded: 91; bpm
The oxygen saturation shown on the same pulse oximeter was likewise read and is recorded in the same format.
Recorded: 94; %
